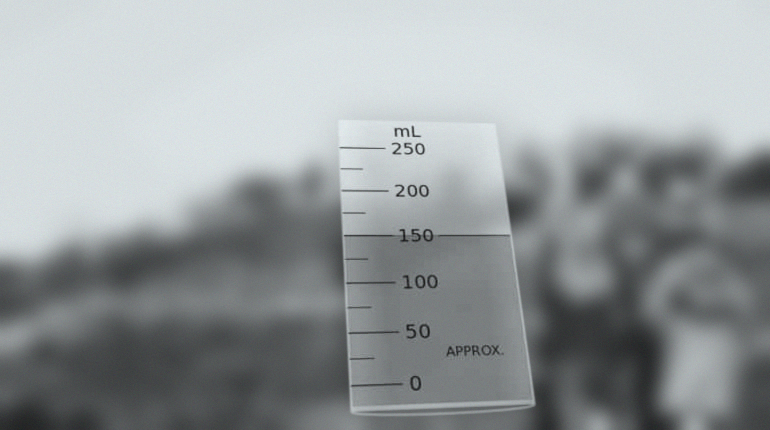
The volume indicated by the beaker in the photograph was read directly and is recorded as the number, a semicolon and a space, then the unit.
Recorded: 150; mL
